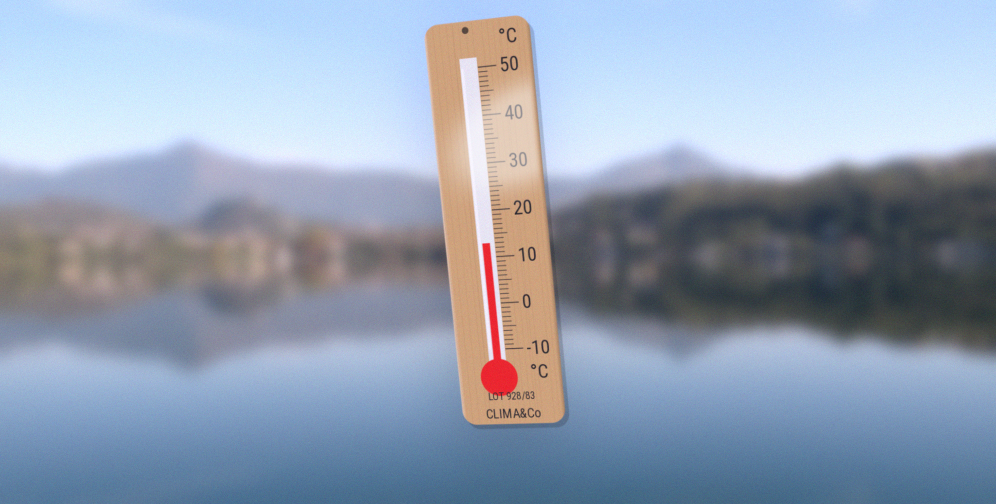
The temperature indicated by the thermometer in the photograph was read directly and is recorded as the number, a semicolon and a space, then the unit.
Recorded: 13; °C
